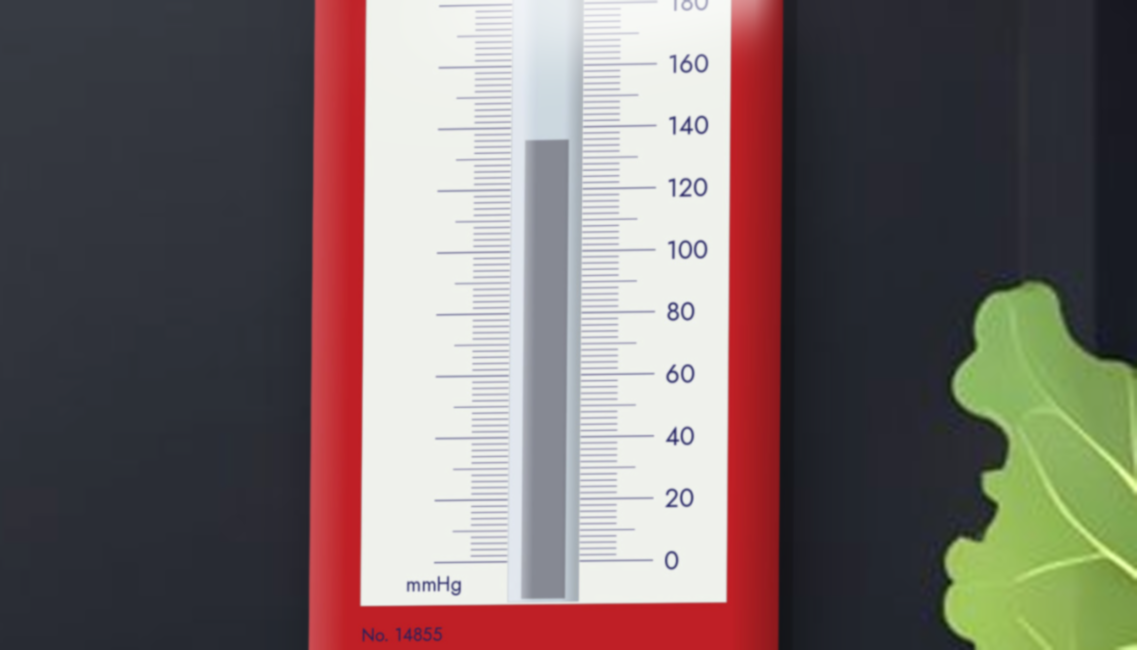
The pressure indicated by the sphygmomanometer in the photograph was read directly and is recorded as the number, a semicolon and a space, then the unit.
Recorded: 136; mmHg
